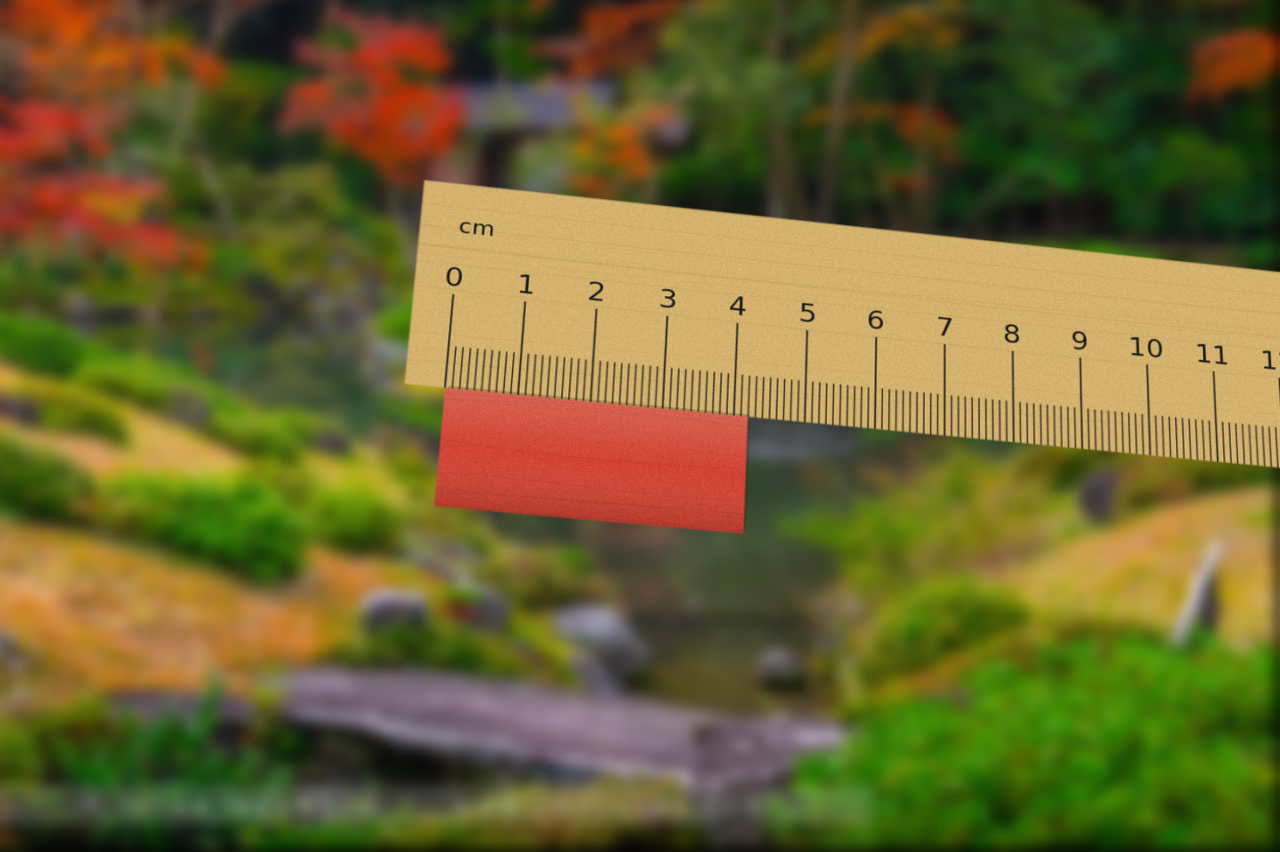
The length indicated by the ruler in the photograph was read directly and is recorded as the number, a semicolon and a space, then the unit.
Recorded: 4.2; cm
